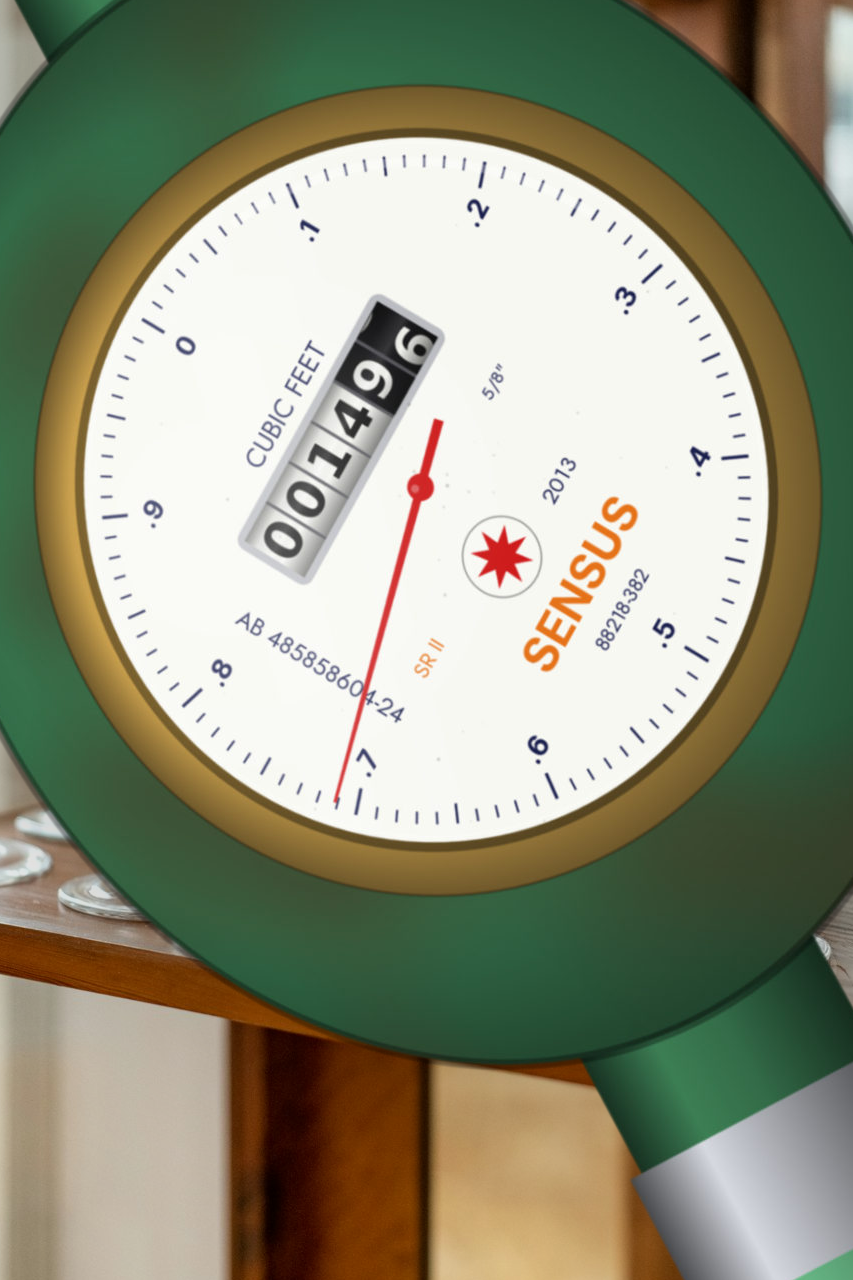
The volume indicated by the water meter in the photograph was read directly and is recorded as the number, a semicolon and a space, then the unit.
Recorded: 1495.71; ft³
